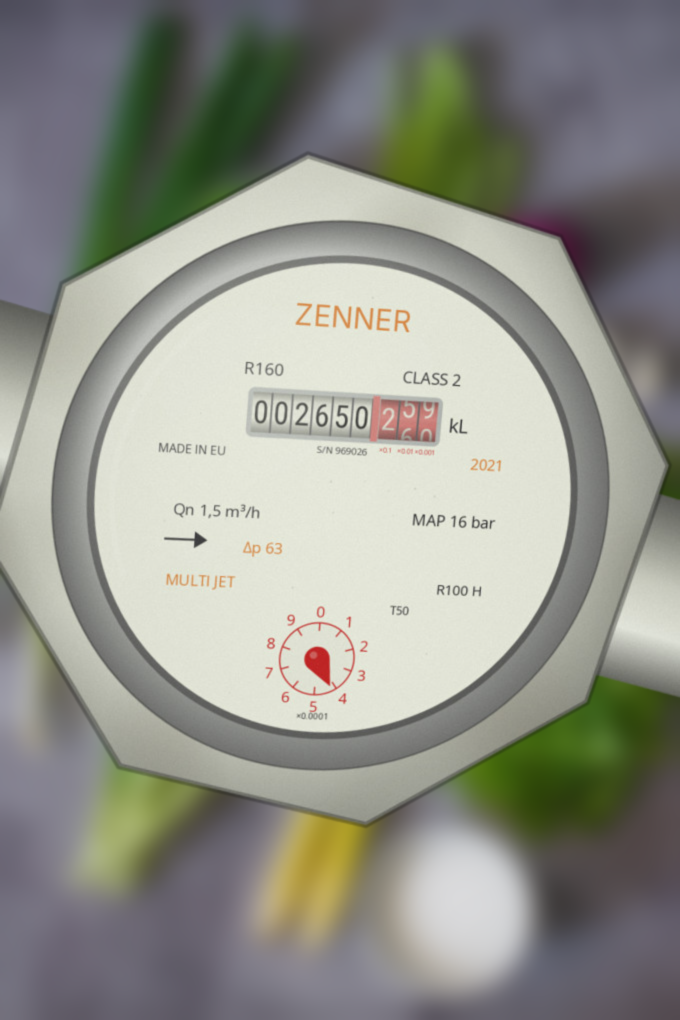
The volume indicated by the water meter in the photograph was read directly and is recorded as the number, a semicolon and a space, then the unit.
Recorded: 2650.2594; kL
